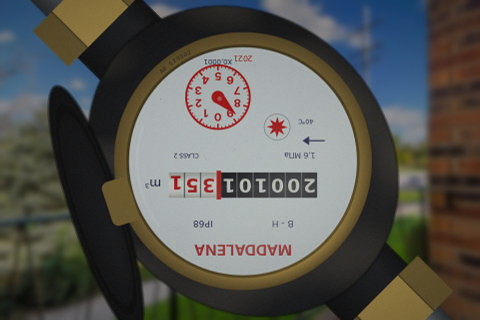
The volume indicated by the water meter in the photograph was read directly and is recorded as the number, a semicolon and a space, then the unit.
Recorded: 200101.3508; m³
